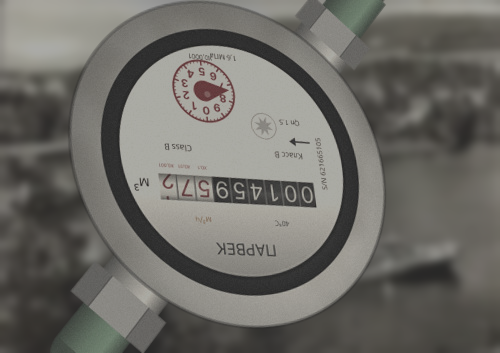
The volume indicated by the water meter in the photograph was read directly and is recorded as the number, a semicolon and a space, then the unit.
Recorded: 1459.5717; m³
